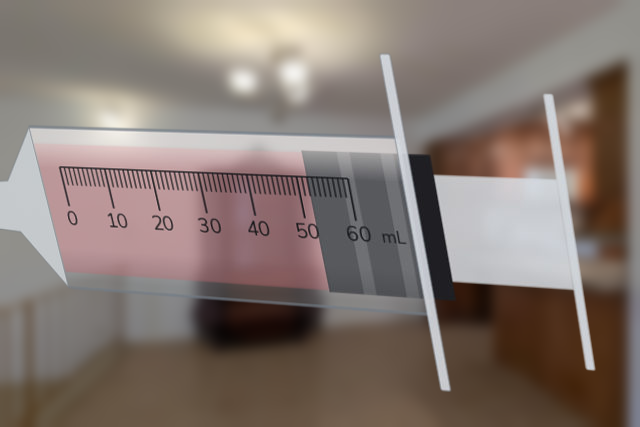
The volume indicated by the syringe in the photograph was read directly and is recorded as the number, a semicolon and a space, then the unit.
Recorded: 52; mL
